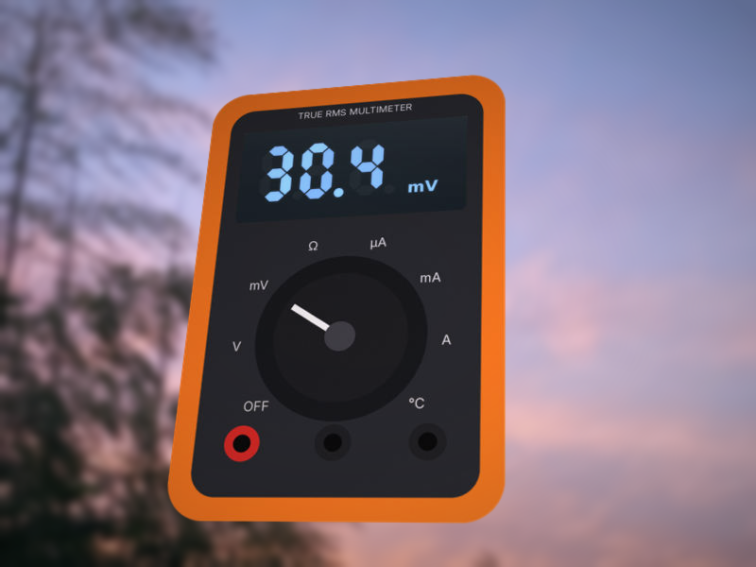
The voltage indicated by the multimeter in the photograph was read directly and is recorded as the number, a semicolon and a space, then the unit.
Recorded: 30.4; mV
